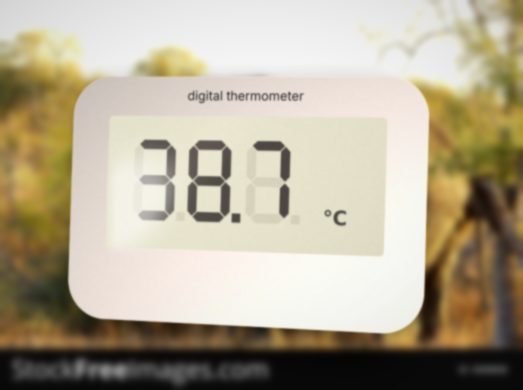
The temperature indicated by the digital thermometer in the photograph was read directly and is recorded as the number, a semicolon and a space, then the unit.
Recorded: 38.7; °C
